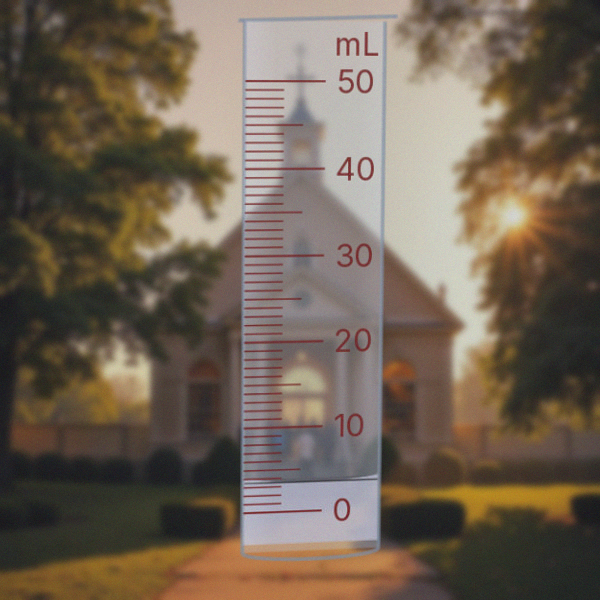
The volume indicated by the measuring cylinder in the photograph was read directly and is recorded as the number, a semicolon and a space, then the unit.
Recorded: 3.5; mL
